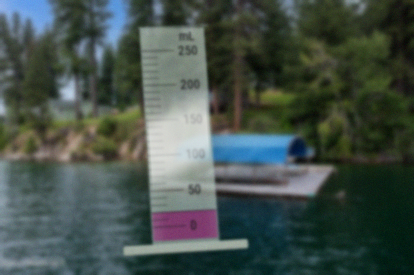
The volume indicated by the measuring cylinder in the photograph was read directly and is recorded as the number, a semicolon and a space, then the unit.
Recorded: 20; mL
